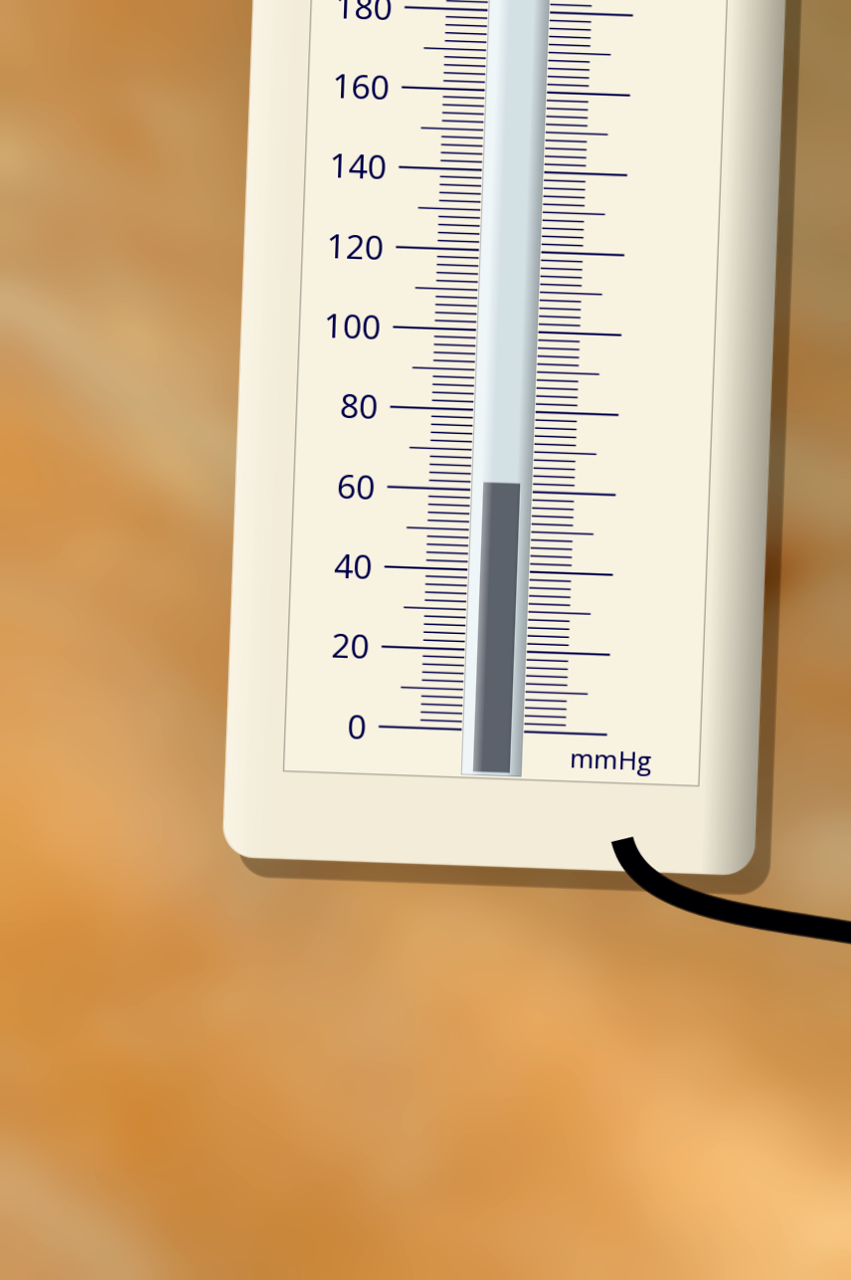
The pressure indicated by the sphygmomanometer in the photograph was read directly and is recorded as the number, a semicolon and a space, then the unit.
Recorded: 62; mmHg
